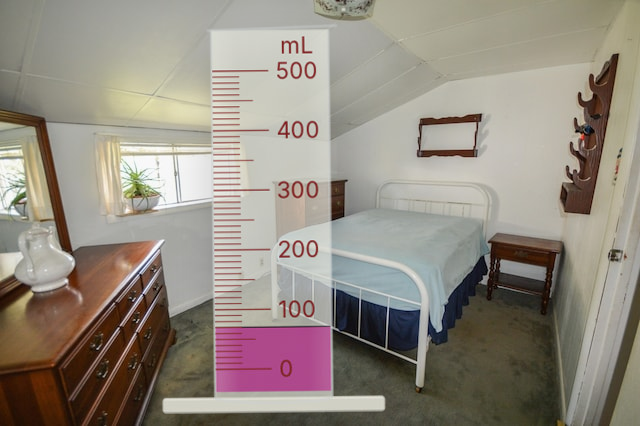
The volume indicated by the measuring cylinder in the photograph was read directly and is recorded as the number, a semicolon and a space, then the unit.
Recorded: 70; mL
